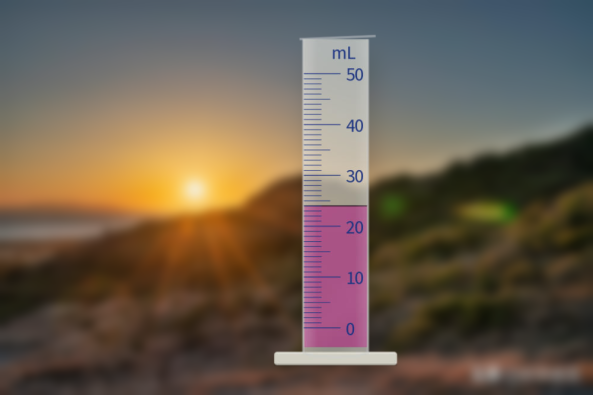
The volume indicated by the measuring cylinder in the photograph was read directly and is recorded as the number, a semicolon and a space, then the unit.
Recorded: 24; mL
